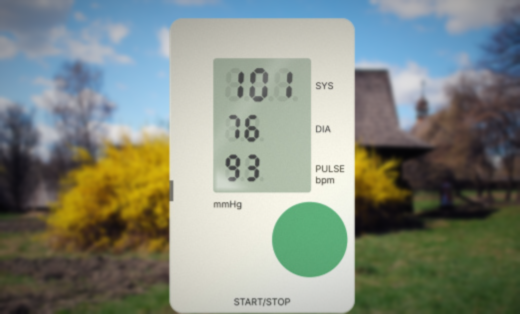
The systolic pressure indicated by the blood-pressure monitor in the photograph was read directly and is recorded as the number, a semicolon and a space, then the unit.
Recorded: 101; mmHg
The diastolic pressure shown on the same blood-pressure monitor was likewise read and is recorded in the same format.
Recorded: 76; mmHg
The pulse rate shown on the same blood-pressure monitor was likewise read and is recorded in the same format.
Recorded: 93; bpm
